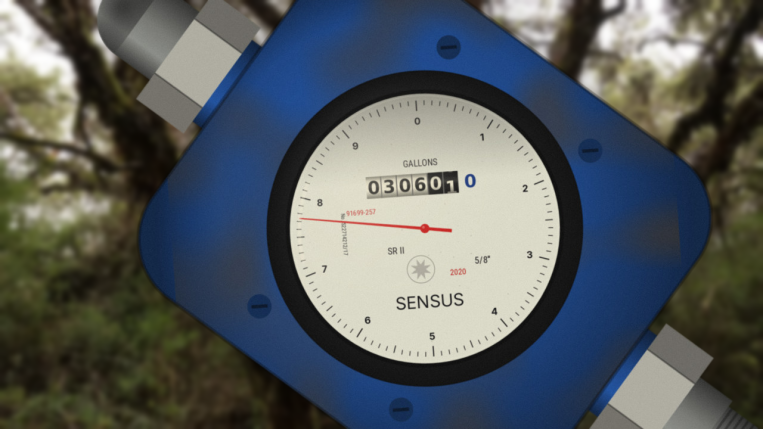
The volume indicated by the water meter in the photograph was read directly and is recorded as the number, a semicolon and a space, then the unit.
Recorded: 306007.7; gal
